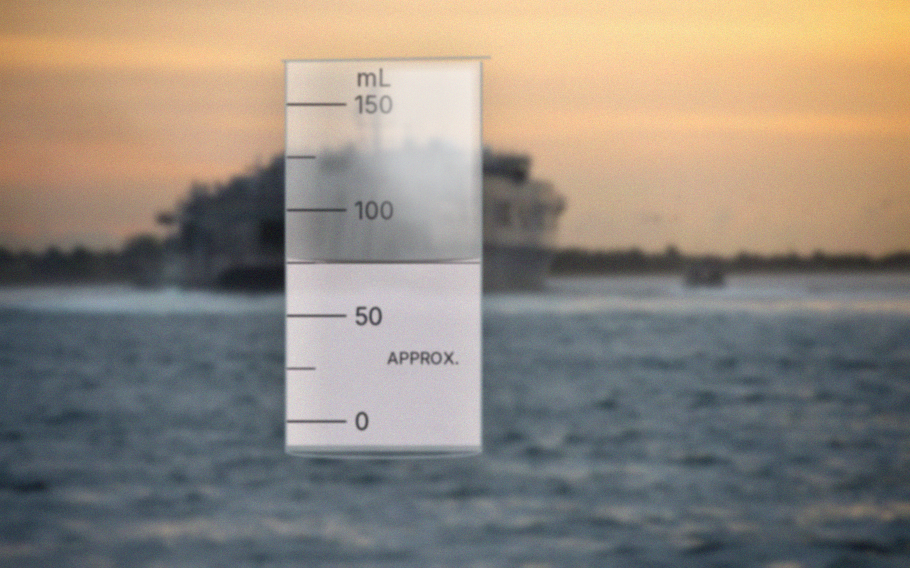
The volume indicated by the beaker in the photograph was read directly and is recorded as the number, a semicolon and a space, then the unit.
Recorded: 75; mL
